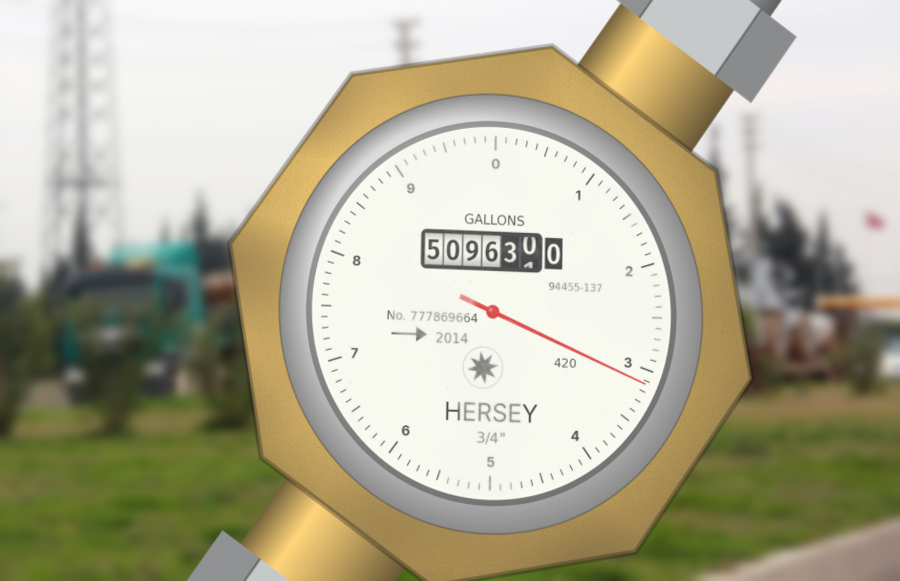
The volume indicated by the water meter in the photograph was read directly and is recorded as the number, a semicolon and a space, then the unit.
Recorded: 5096303.1; gal
